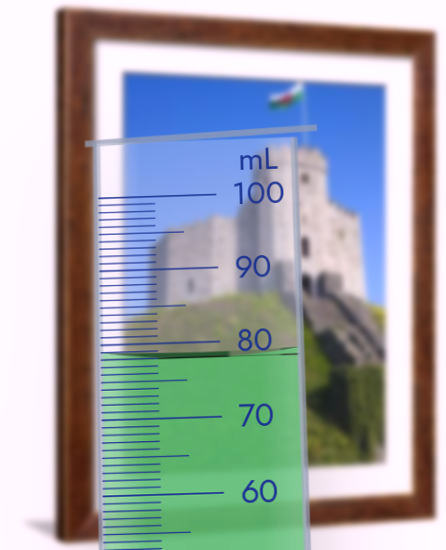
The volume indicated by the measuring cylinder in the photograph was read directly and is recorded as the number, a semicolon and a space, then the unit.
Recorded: 78; mL
